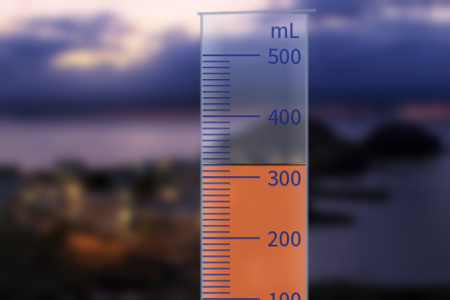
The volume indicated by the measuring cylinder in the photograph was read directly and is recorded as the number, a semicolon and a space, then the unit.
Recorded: 320; mL
